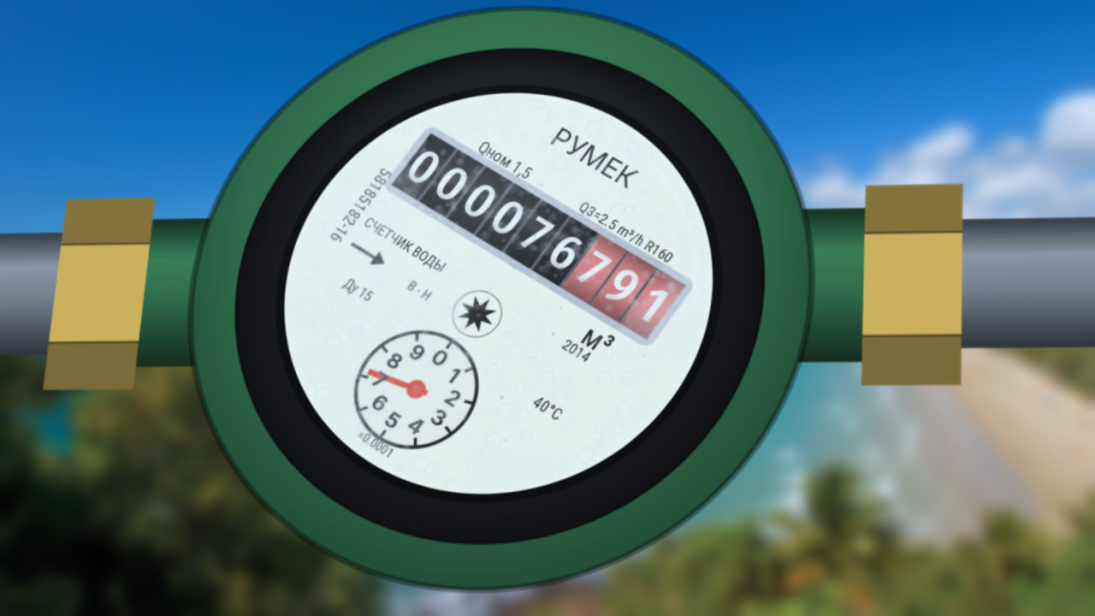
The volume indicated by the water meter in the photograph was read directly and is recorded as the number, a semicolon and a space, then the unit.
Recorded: 76.7917; m³
